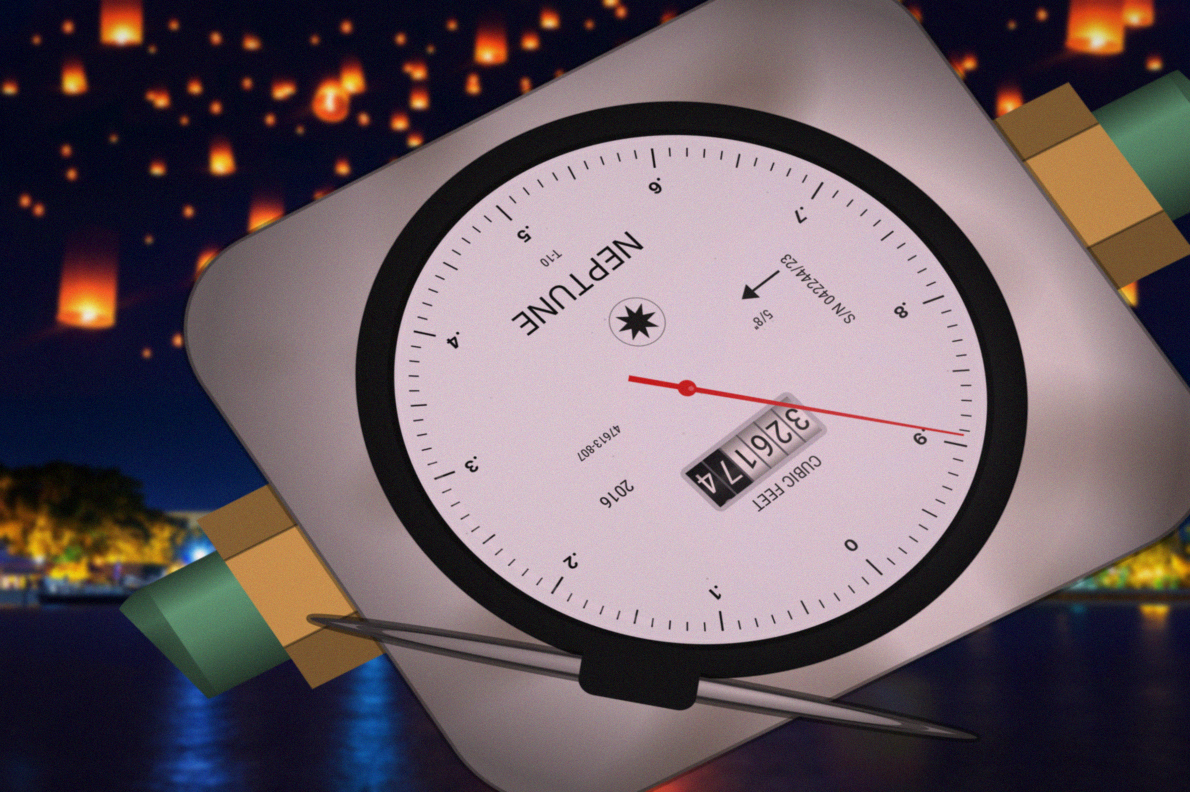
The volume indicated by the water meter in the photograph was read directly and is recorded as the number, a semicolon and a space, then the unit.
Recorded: 326173.89; ft³
